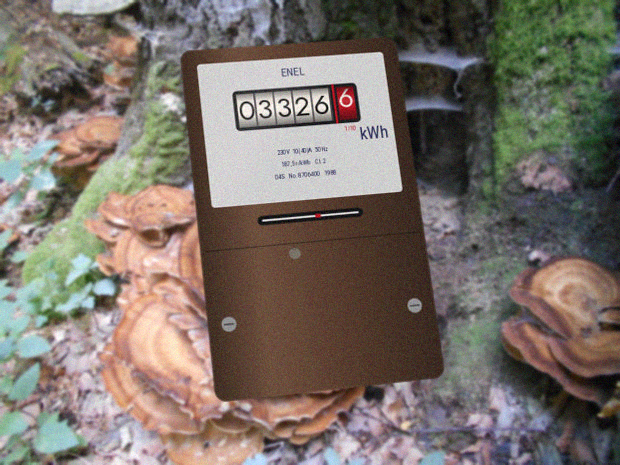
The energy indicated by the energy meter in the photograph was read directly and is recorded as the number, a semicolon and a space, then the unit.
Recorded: 3326.6; kWh
